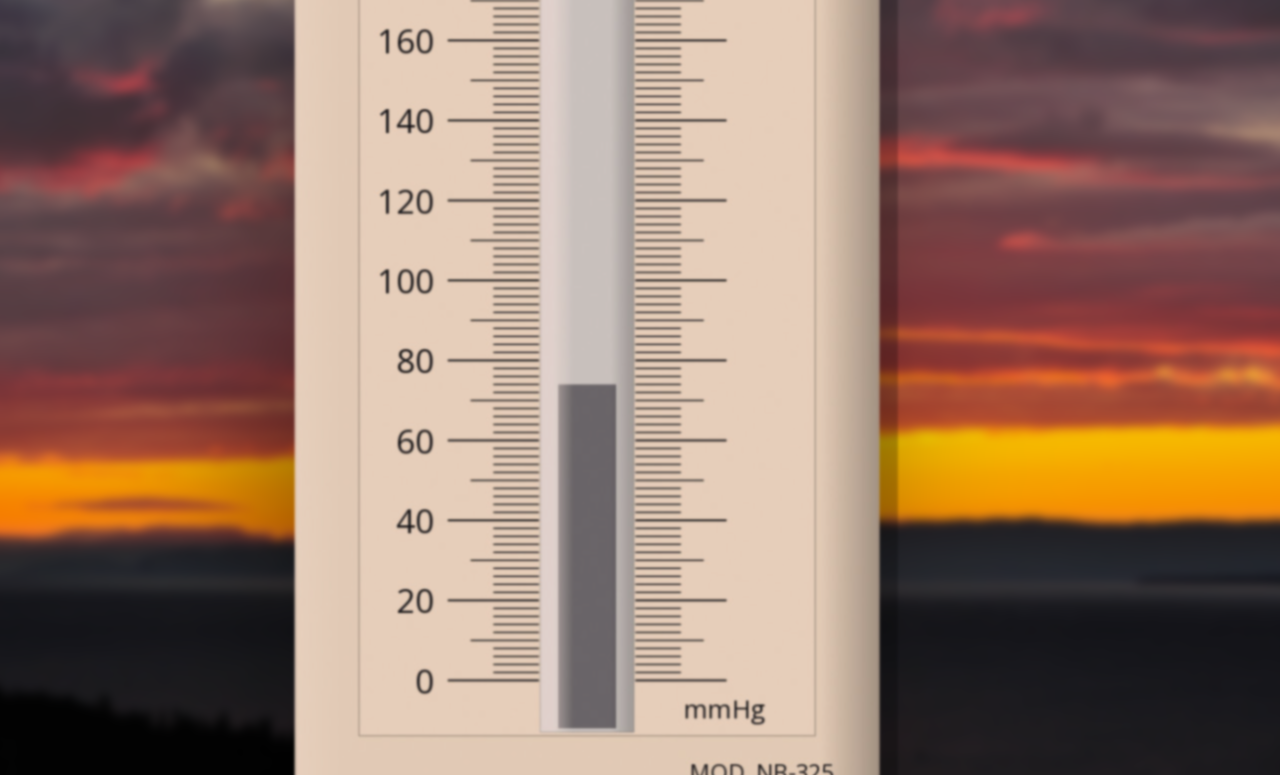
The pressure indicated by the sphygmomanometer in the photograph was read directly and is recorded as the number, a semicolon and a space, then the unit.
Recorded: 74; mmHg
